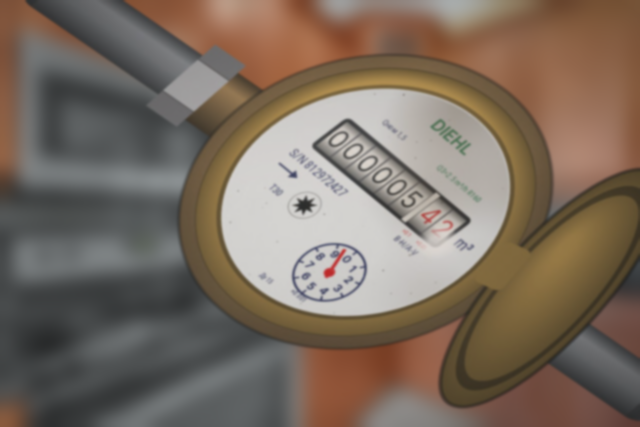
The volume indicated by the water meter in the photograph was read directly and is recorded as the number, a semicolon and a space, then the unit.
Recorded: 5.419; m³
